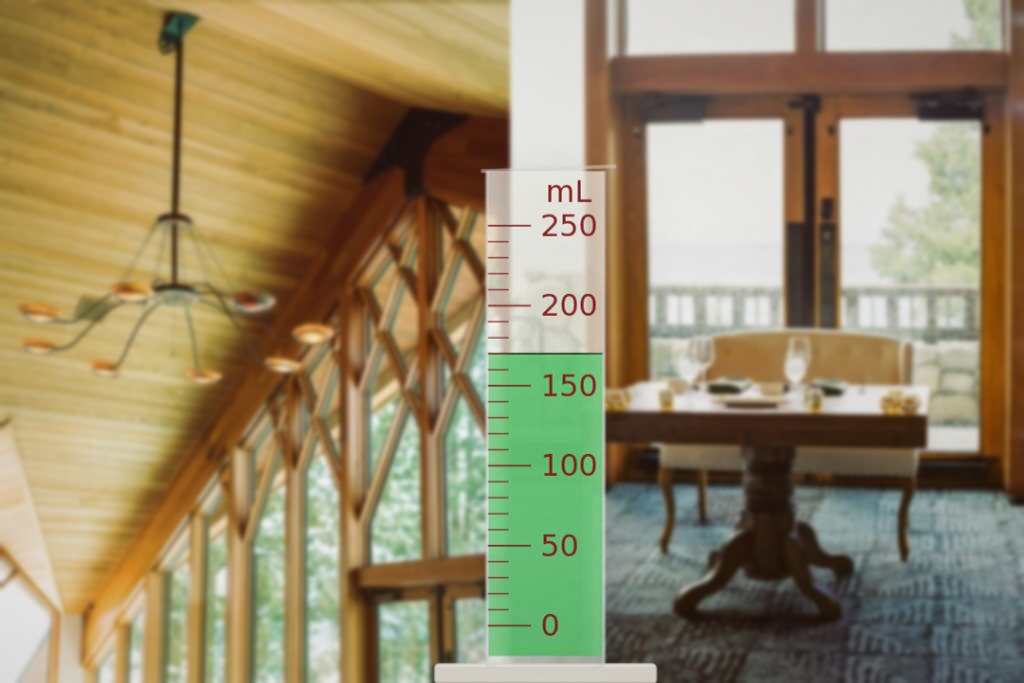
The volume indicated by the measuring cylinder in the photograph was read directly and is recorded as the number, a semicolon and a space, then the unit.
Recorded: 170; mL
